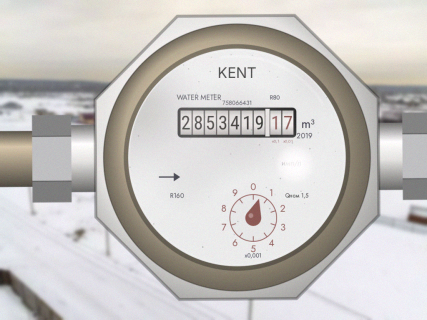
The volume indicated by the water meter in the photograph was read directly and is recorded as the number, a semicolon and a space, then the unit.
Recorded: 2853419.170; m³
